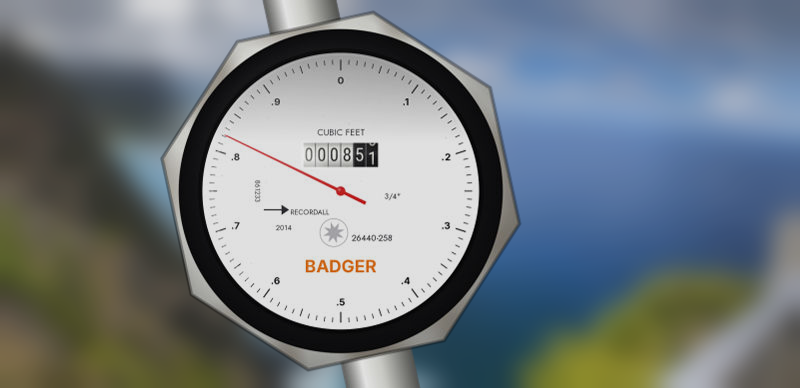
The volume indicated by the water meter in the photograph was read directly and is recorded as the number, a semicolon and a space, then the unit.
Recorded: 850.82; ft³
